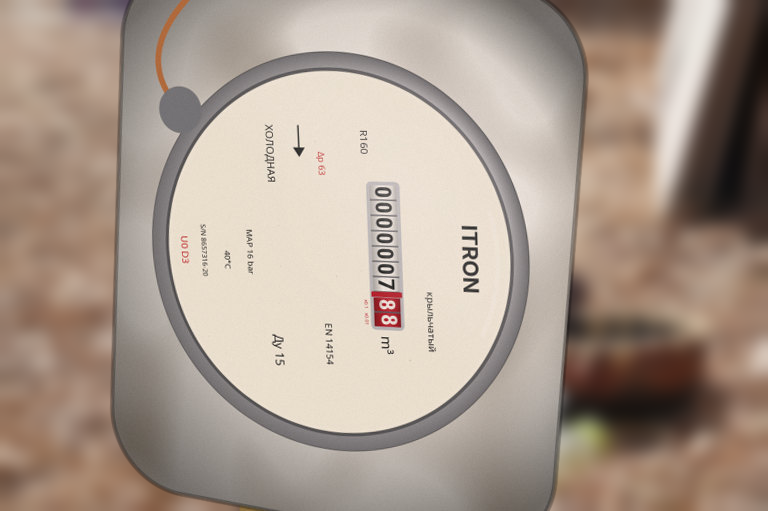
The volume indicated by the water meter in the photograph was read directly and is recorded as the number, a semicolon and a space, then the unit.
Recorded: 7.88; m³
